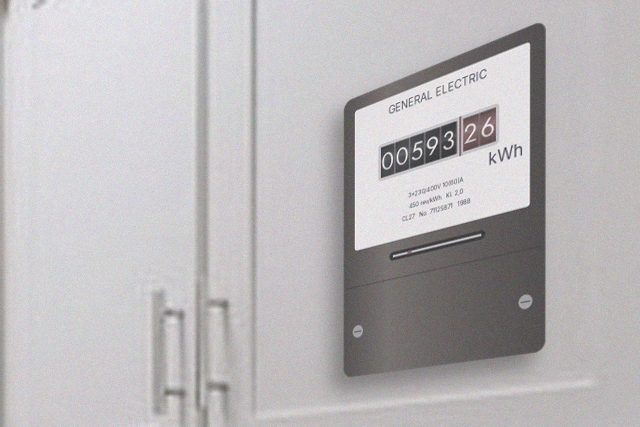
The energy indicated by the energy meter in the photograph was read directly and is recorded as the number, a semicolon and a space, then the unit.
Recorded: 593.26; kWh
